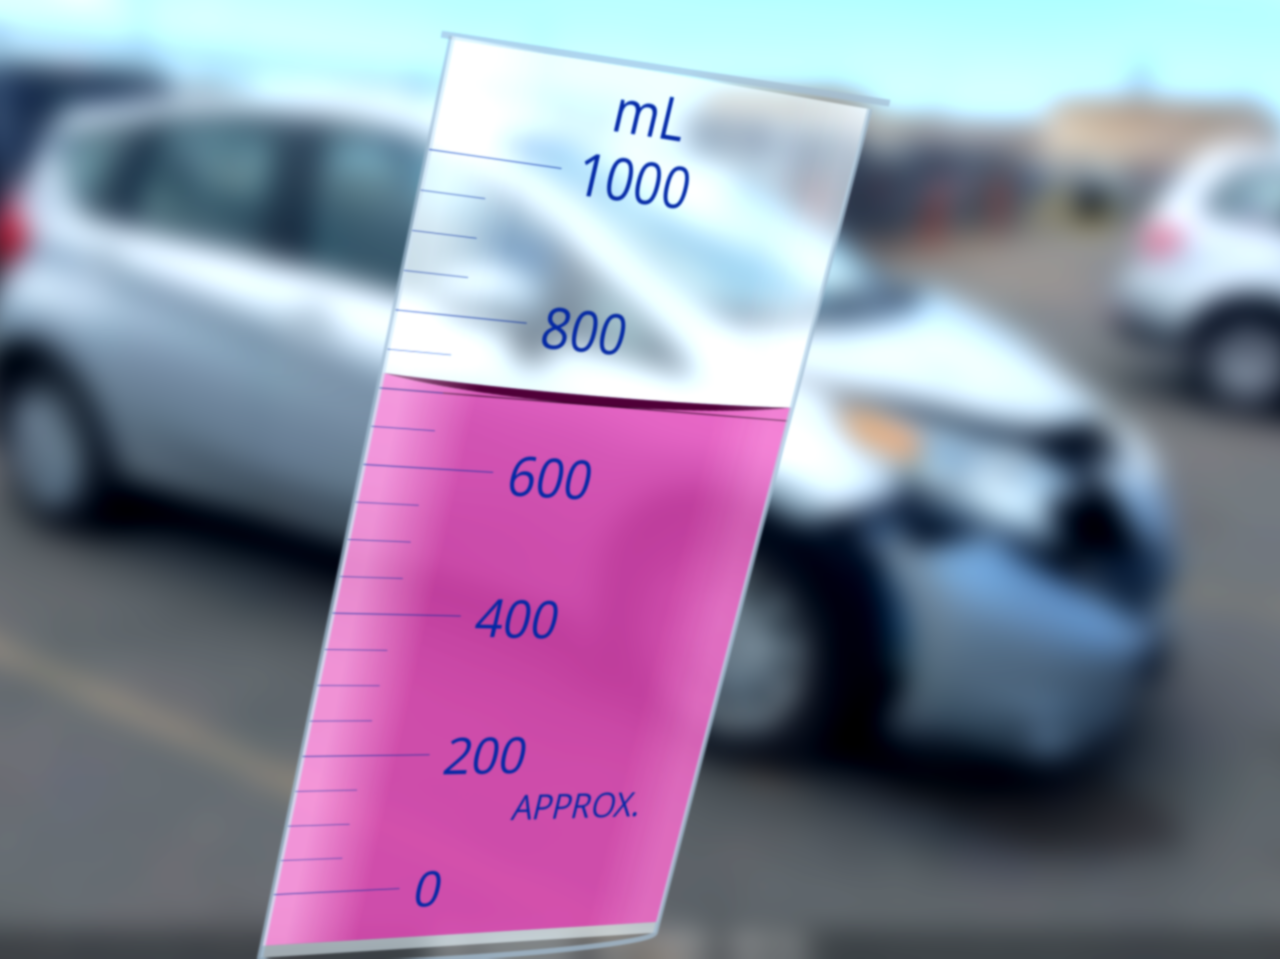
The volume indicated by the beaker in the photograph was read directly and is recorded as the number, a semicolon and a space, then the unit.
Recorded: 700; mL
